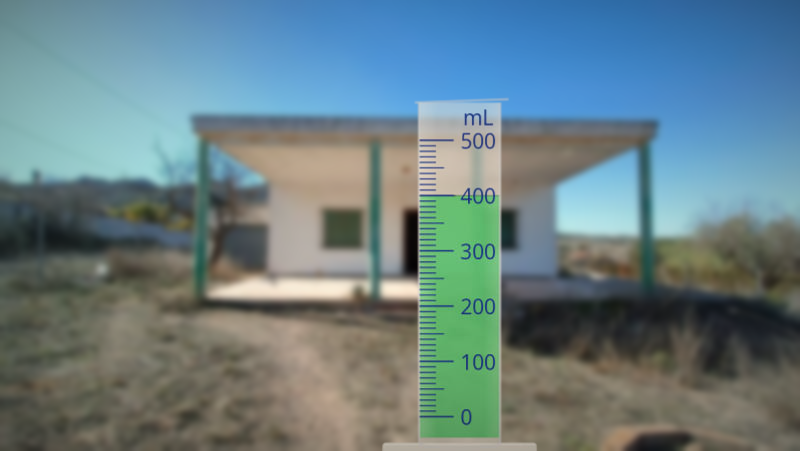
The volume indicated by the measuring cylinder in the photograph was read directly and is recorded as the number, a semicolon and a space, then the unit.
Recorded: 400; mL
